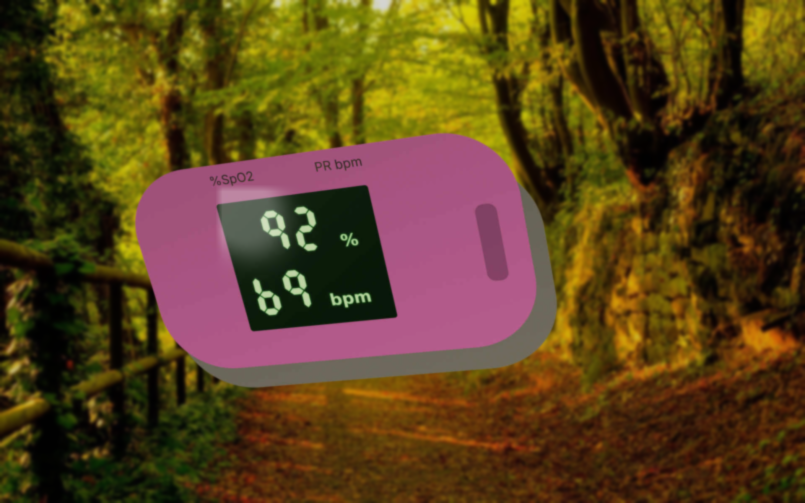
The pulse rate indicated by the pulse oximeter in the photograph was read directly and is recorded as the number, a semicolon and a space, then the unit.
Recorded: 69; bpm
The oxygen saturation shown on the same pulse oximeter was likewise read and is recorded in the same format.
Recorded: 92; %
